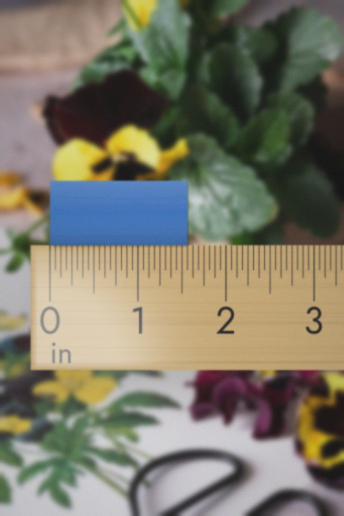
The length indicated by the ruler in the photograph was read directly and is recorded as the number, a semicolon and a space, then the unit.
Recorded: 1.5625; in
